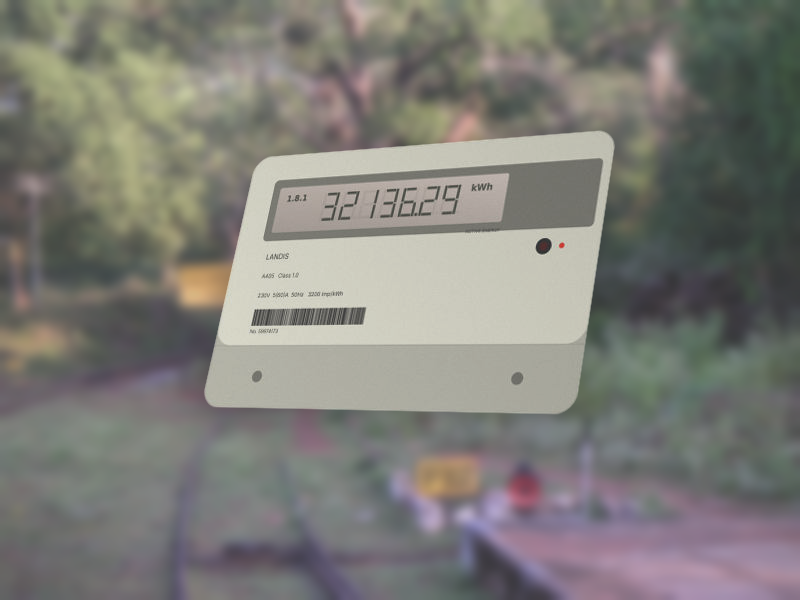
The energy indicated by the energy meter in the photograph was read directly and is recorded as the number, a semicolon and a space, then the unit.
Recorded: 32136.29; kWh
